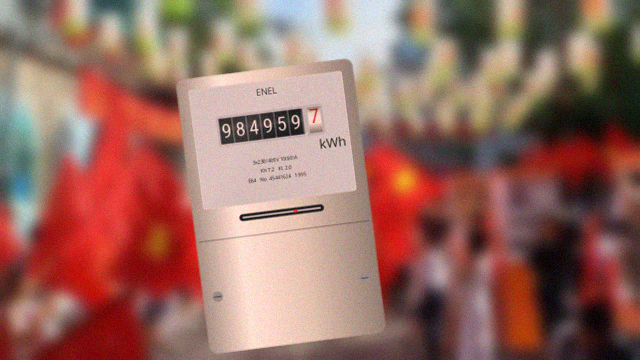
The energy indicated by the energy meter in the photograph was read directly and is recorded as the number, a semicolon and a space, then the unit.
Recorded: 984959.7; kWh
